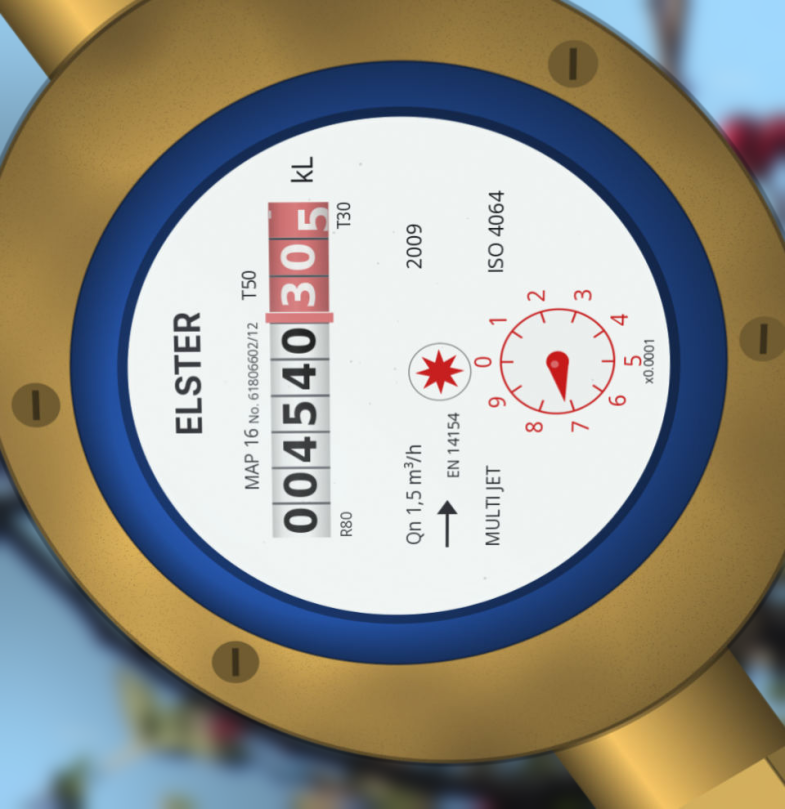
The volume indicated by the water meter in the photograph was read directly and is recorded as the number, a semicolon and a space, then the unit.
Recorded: 4540.3047; kL
